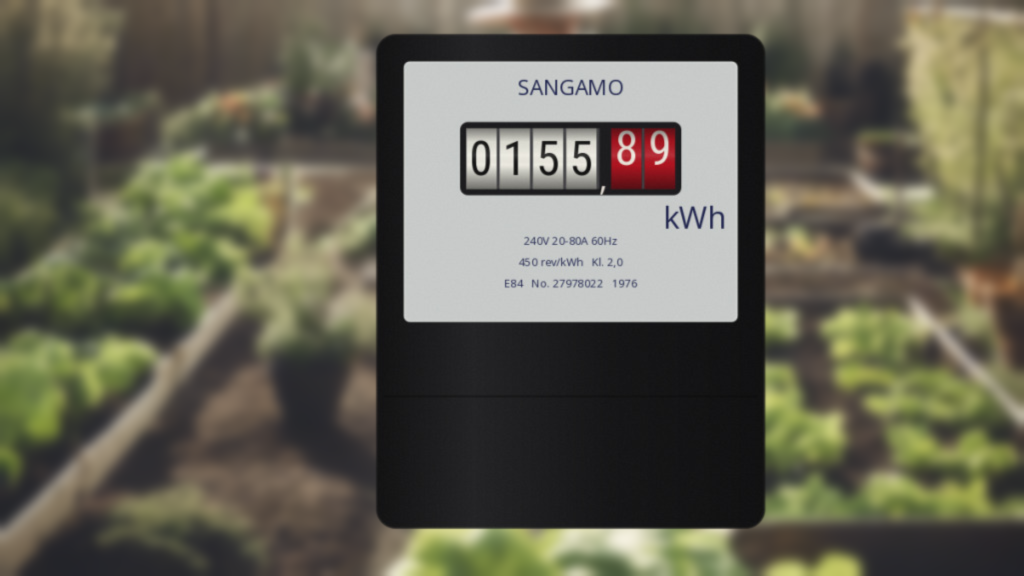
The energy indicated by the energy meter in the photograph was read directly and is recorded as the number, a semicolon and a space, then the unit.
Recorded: 155.89; kWh
